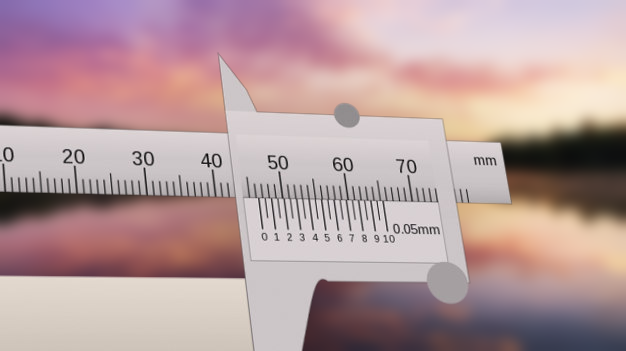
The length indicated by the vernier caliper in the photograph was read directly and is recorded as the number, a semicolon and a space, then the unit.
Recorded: 46.4; mm
